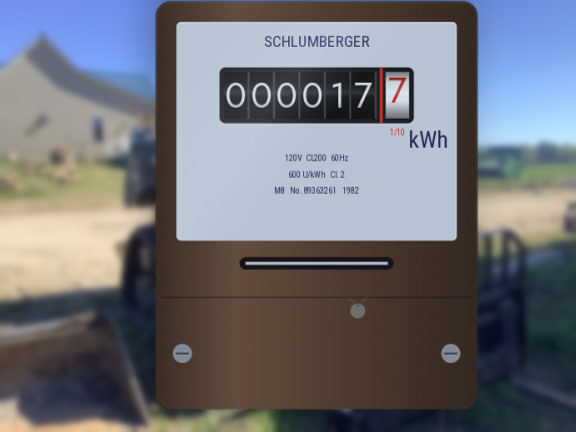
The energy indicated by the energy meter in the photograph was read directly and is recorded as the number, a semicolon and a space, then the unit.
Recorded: 17.7; kWh
